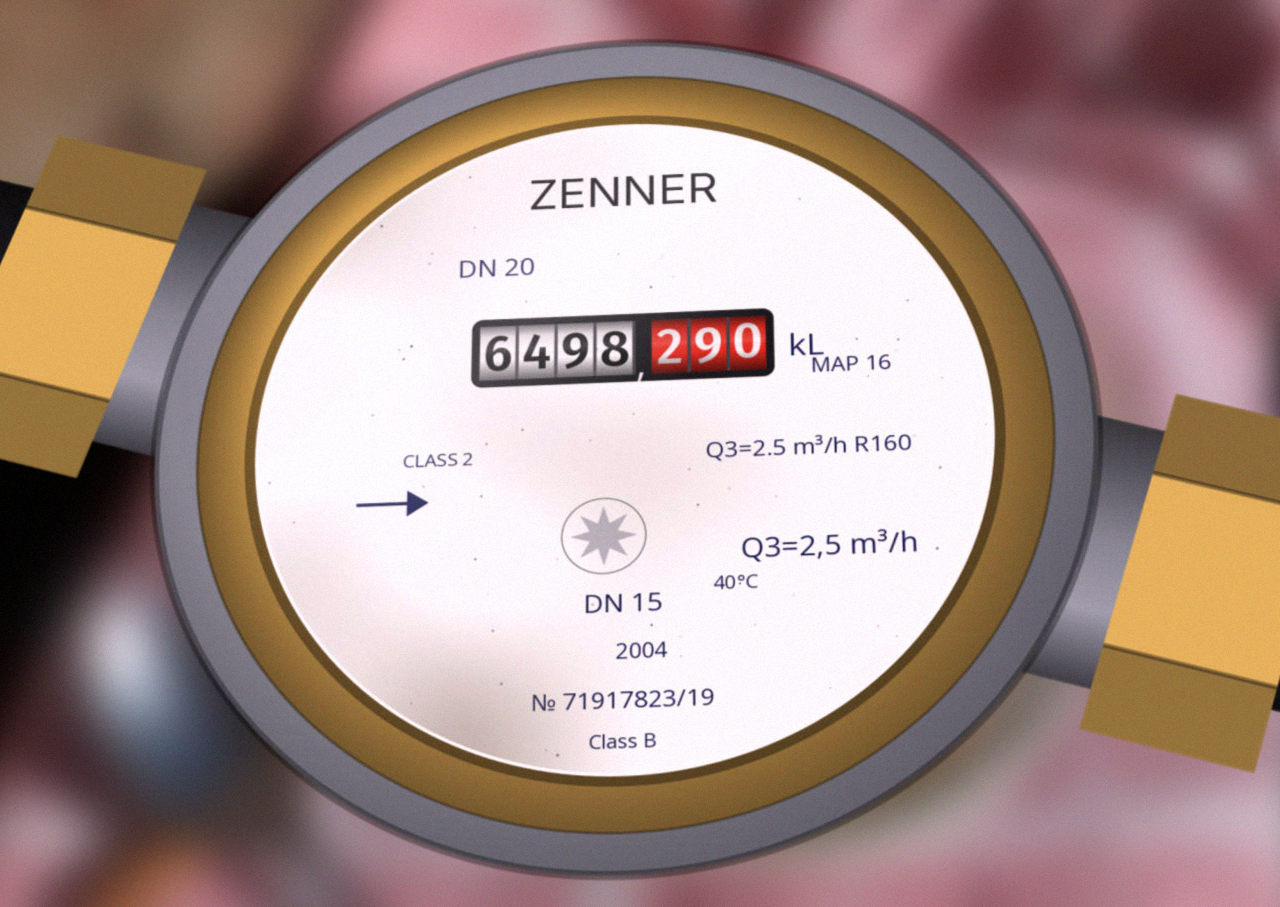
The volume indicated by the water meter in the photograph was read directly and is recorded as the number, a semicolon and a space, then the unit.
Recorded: 6498.290; kL
